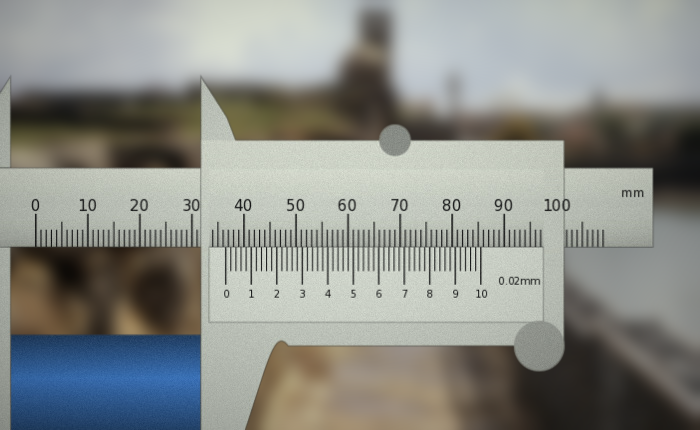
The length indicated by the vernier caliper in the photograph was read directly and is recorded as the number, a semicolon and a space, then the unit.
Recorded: 36.5; mm
